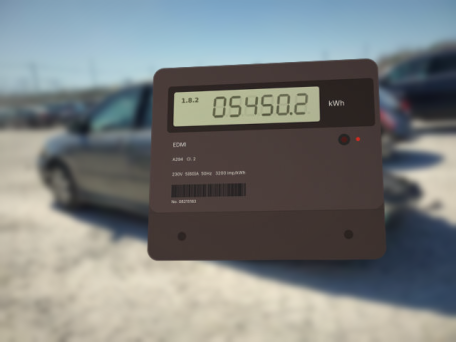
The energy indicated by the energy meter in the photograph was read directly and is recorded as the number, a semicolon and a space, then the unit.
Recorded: 5450.2; kWh
